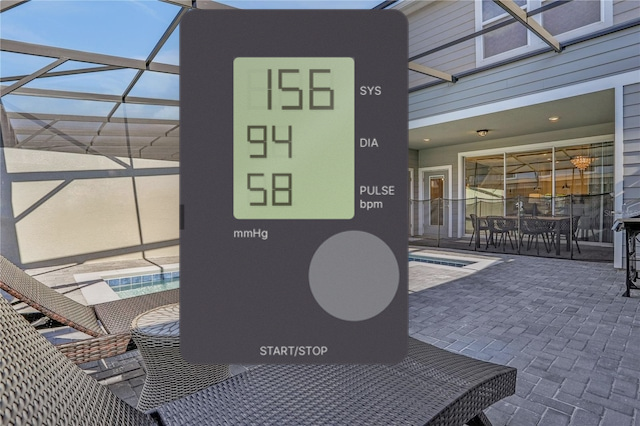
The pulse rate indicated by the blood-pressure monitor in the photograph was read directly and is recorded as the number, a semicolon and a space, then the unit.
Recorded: 58; bpm
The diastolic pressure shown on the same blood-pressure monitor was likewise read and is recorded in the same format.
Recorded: 94; mmHg
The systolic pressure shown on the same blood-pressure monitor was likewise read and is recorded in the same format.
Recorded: 156; mmHg
